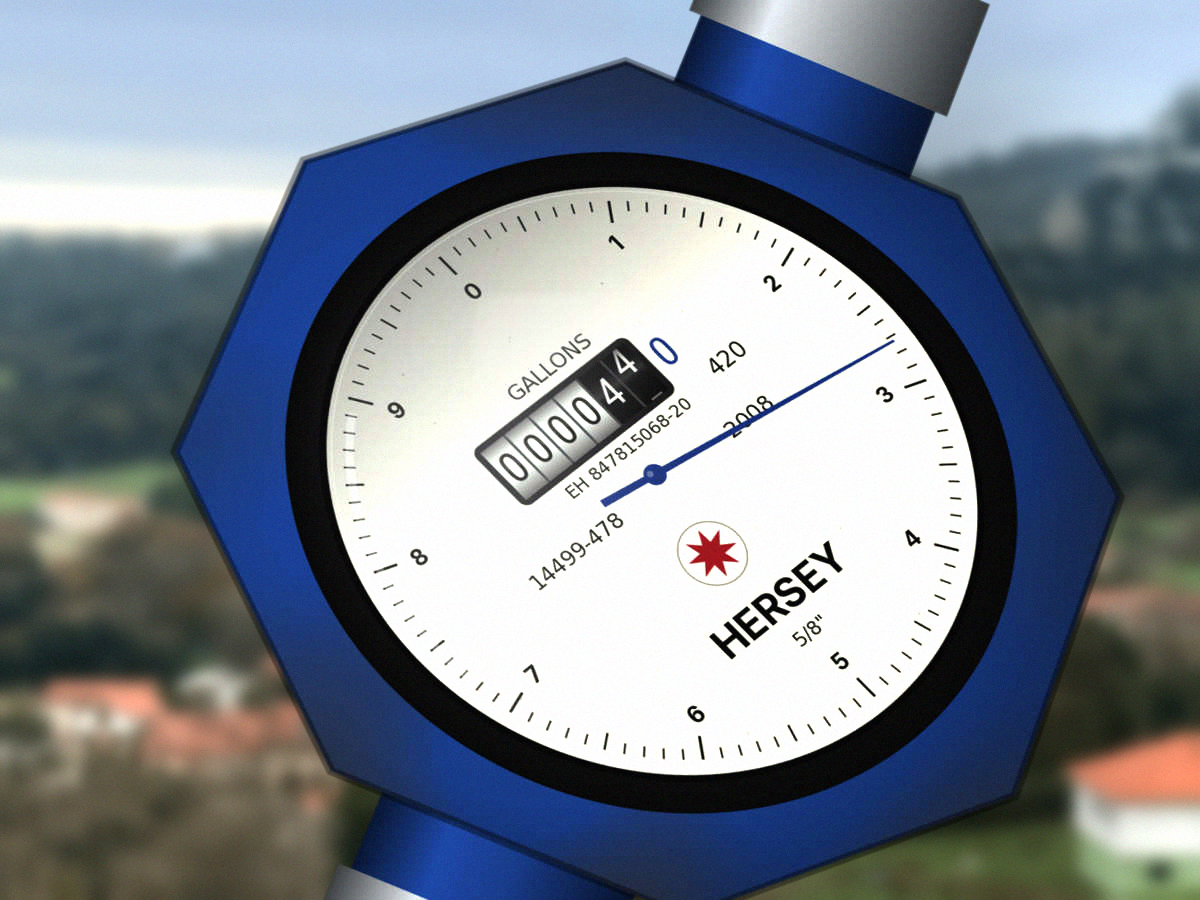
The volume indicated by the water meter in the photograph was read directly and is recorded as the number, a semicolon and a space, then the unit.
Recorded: 442.7; gal
